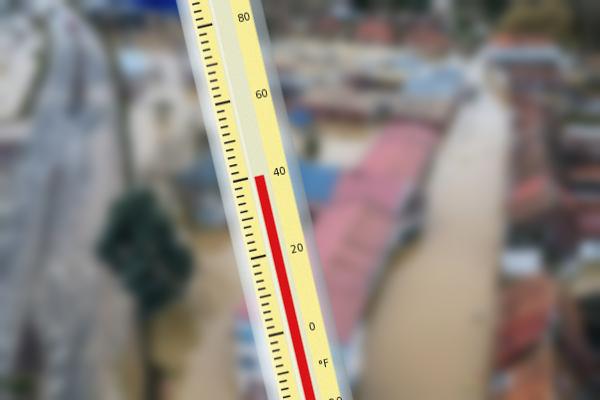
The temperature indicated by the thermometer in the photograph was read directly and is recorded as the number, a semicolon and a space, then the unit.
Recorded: 40; °F
